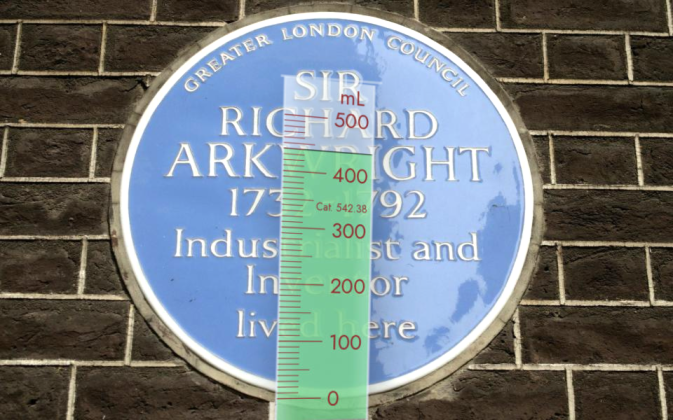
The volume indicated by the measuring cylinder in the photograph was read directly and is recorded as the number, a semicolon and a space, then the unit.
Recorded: 440; mL
